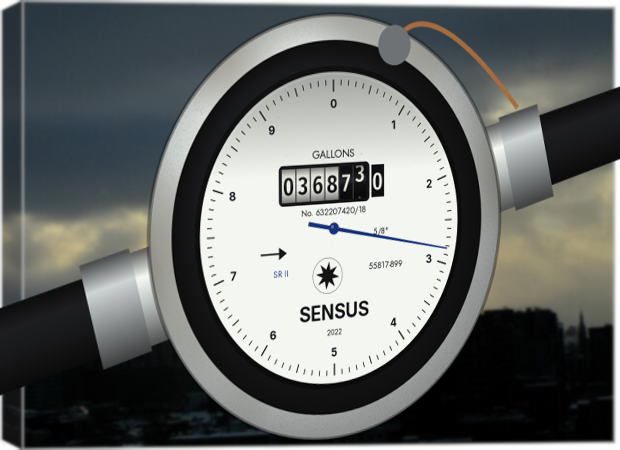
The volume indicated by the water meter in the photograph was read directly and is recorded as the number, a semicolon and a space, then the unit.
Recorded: 368732.8; gal
